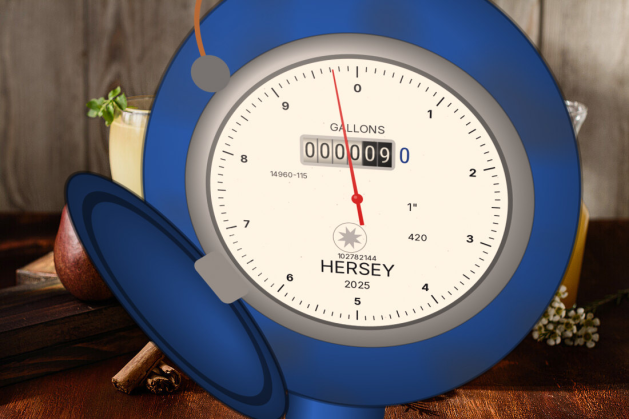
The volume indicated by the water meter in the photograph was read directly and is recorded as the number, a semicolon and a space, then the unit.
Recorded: 89.7; gal
